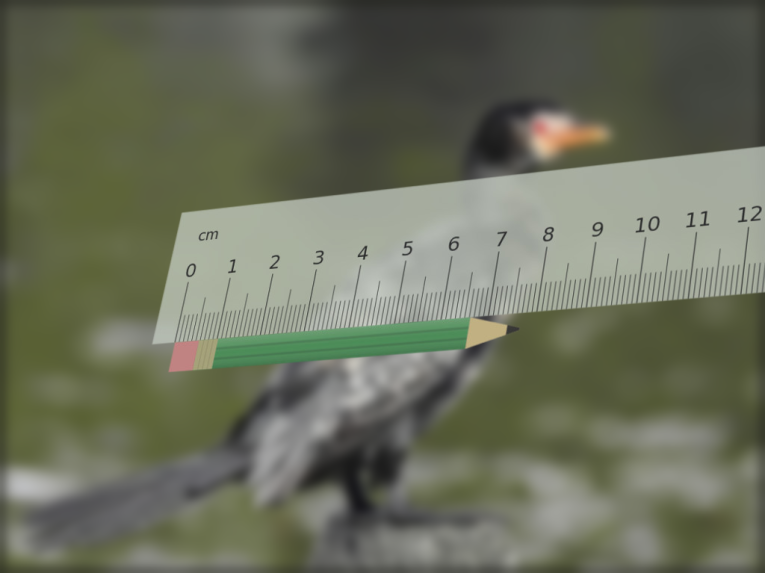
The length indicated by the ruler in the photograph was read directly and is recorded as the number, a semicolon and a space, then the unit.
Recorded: 7.7; cm
